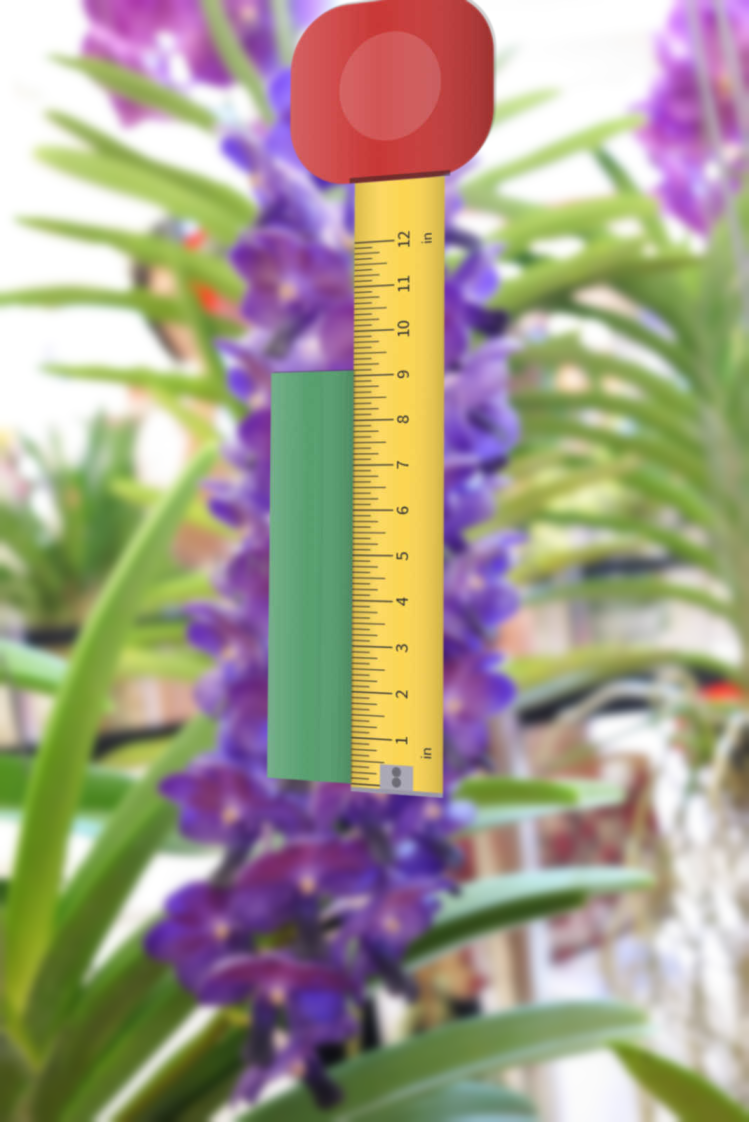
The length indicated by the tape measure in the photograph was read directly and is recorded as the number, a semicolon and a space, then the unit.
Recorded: 9.125; in
